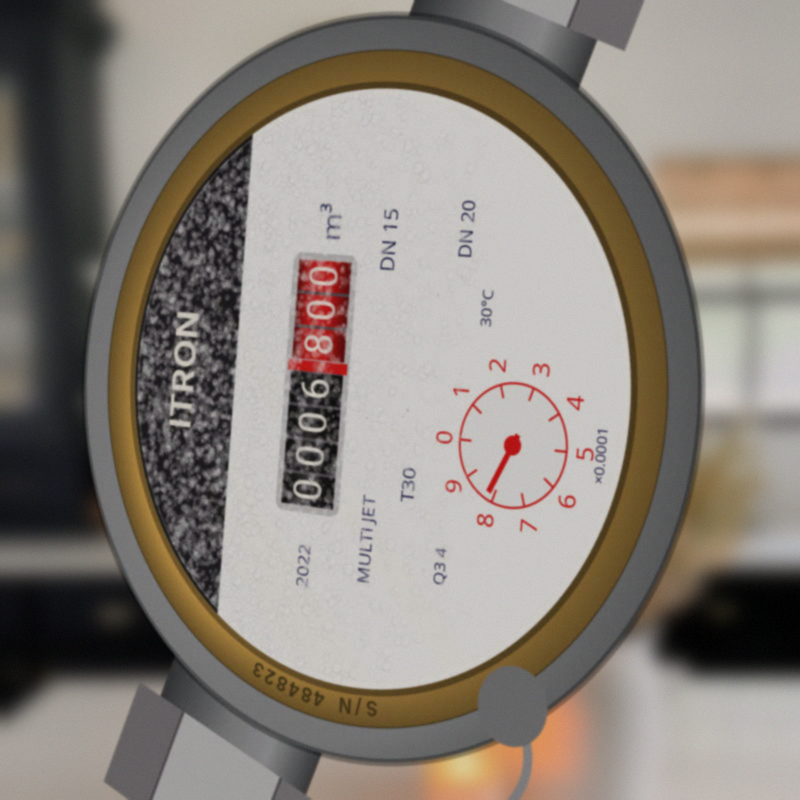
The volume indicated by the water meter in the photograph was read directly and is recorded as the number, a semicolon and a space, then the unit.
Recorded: 6.8008; m³
